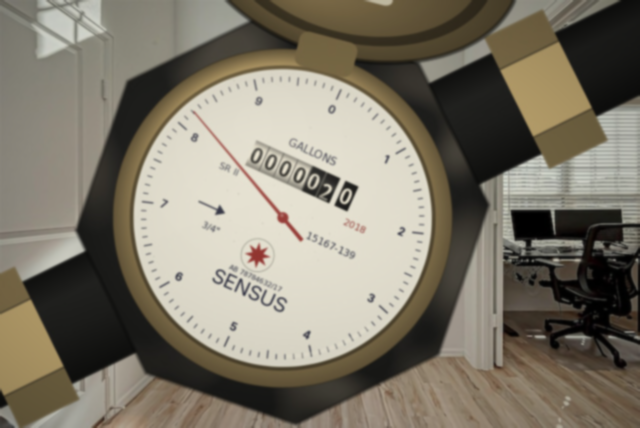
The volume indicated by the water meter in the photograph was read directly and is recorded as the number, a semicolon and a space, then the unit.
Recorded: 18.2; gal
